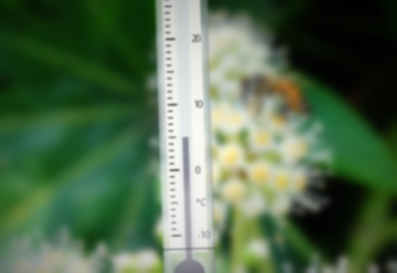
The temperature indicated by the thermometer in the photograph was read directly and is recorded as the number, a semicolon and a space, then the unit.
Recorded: 5; °C
